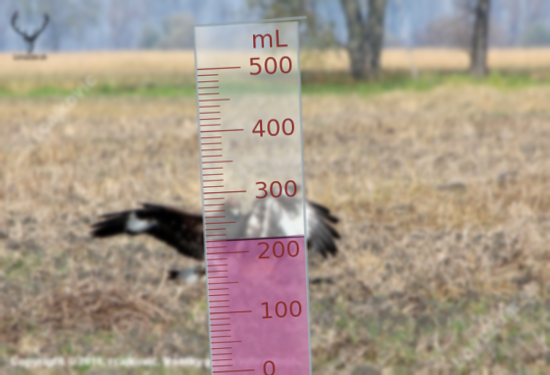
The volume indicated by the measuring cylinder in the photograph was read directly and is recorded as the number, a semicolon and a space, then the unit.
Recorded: 220; mL
